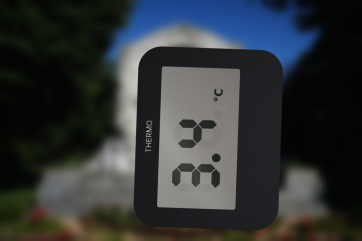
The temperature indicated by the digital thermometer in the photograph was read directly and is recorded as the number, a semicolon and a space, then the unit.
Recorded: 3.4; °C
